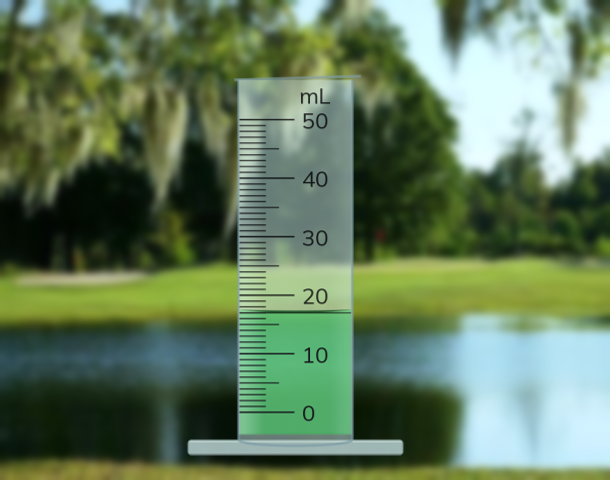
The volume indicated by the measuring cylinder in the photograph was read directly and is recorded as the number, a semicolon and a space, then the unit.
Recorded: 17; mL
